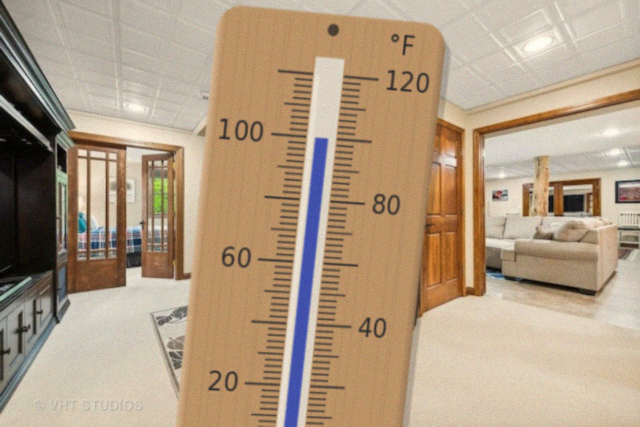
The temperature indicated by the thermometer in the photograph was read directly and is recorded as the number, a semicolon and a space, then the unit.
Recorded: 100; °F
